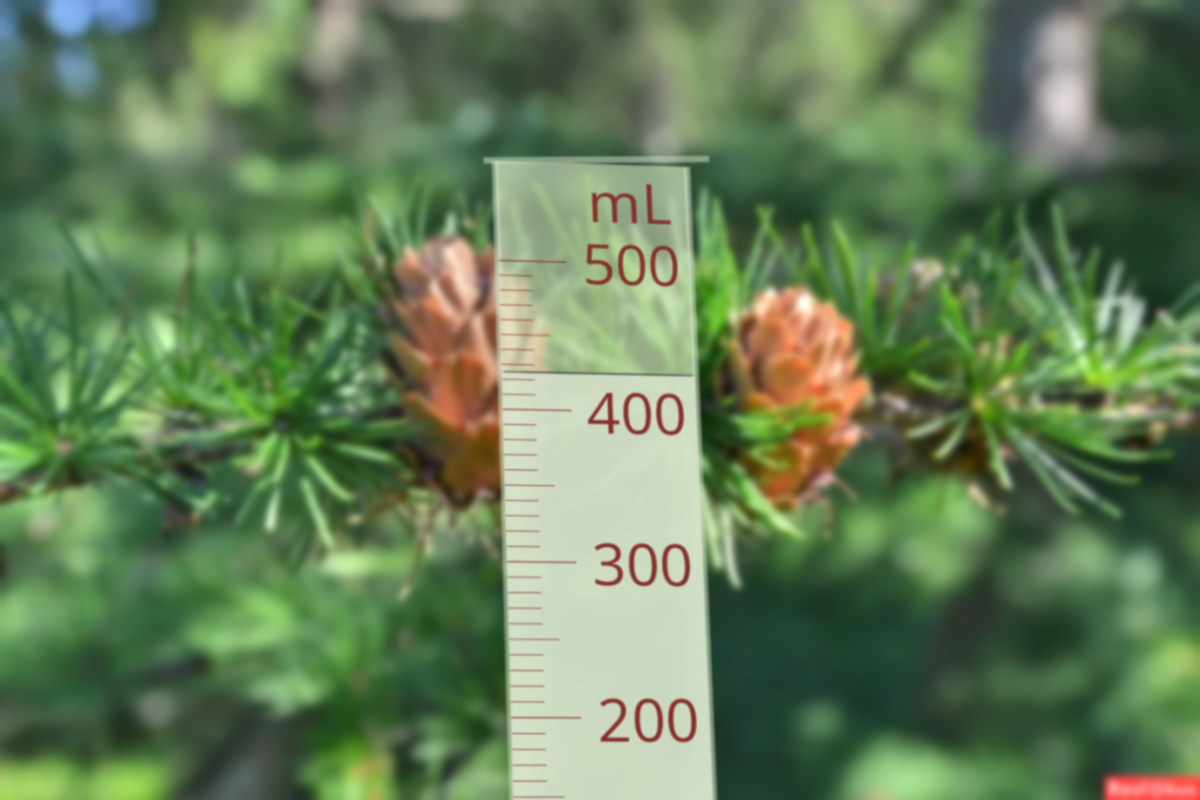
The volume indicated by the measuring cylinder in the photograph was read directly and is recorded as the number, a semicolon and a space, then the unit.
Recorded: 425; mL
